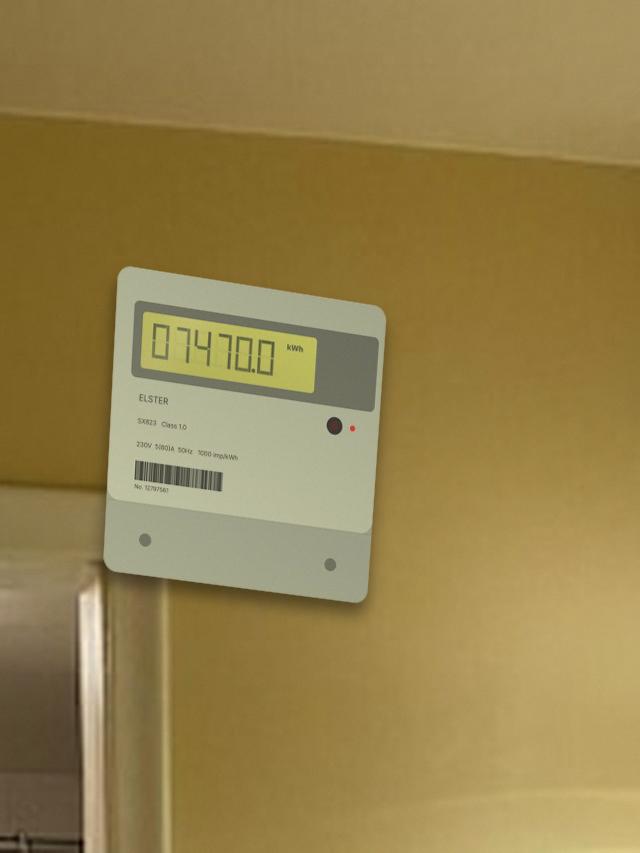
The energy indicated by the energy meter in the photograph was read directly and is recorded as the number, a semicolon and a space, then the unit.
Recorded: 7470.0; kWh
